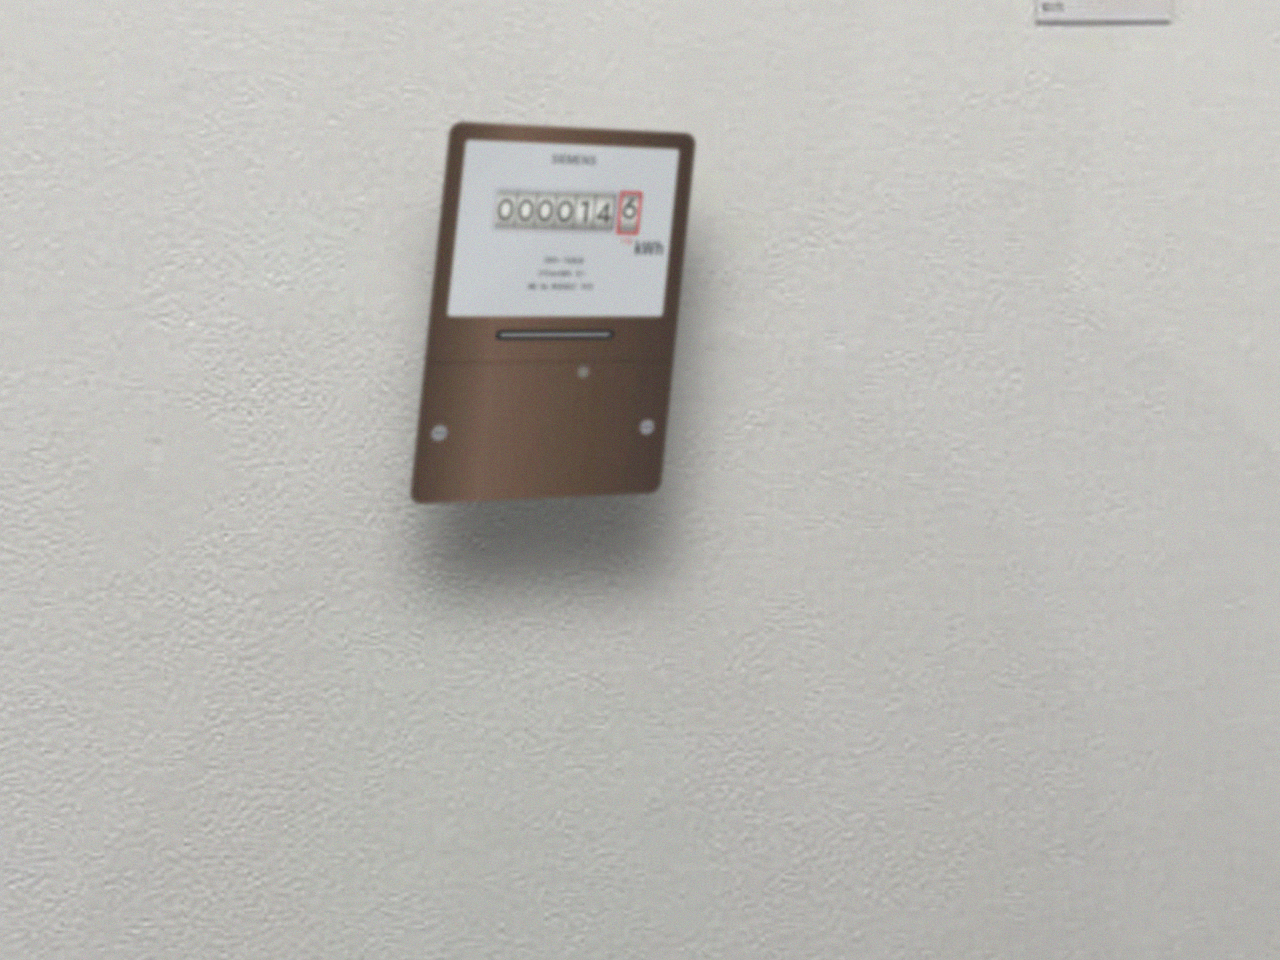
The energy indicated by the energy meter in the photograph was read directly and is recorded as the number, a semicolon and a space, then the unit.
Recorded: 14.6; kWh
